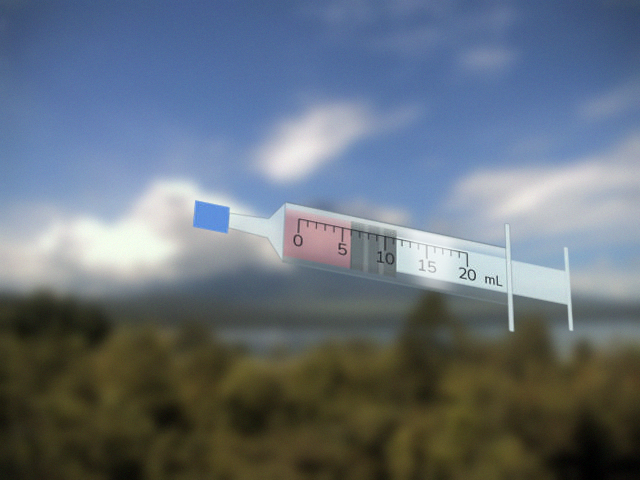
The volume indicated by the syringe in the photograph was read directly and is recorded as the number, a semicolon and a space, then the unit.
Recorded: 6; mL
